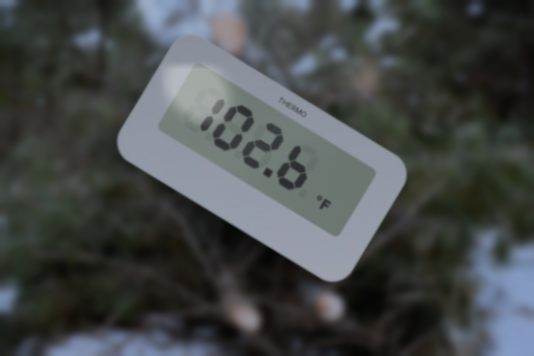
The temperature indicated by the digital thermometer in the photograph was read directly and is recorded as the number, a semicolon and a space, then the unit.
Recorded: 102.6; °F
